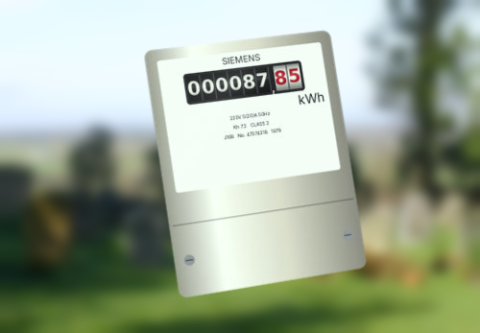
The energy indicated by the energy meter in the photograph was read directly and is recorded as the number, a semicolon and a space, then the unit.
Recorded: 87.85; kWh
